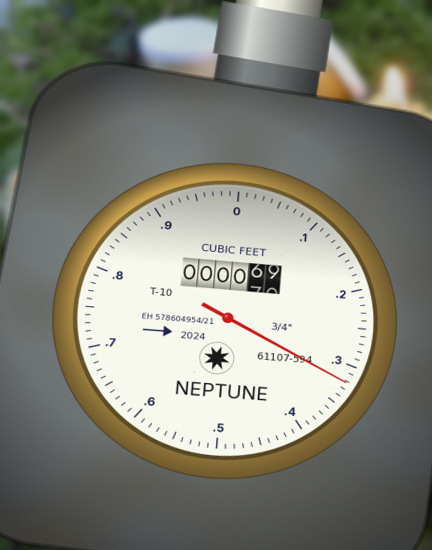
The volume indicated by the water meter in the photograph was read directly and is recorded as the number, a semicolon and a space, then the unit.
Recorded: 69.32; ft³
